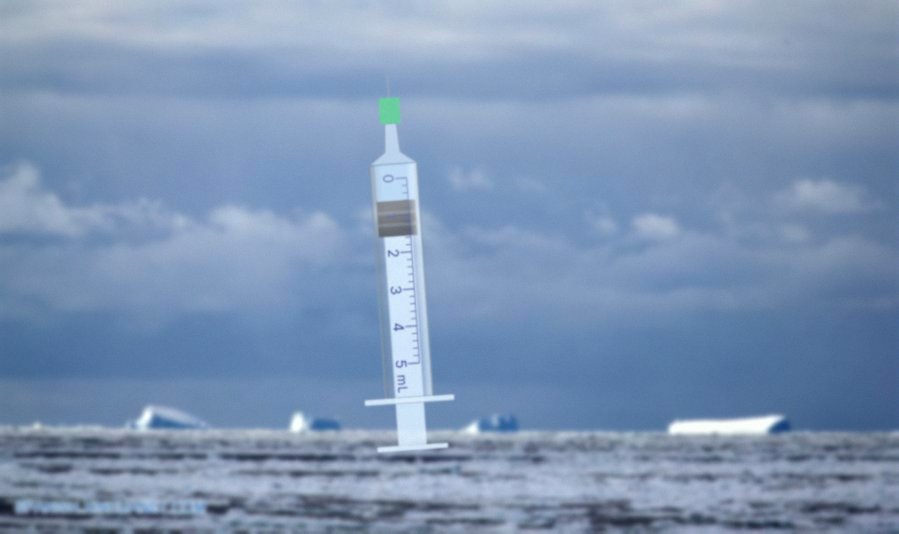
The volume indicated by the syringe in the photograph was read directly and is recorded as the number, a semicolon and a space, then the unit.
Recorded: 0.6; mL
